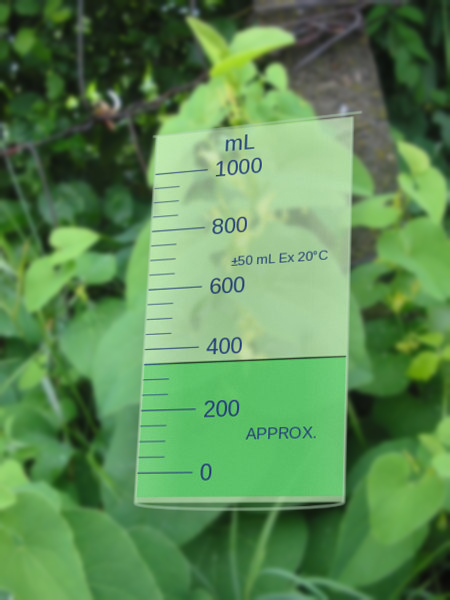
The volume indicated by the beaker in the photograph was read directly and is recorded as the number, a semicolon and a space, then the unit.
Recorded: 350; mL
